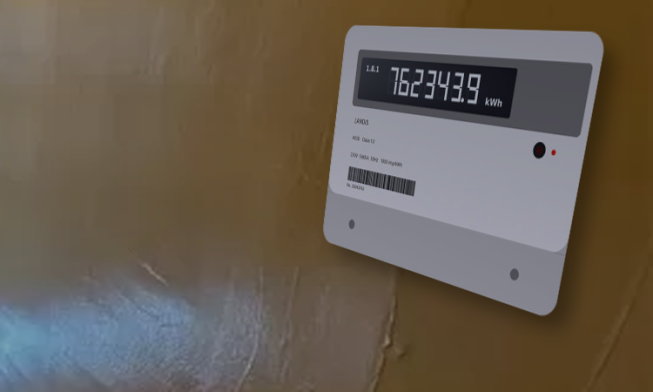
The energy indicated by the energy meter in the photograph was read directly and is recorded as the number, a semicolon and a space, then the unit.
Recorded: 762343.9; kWh
